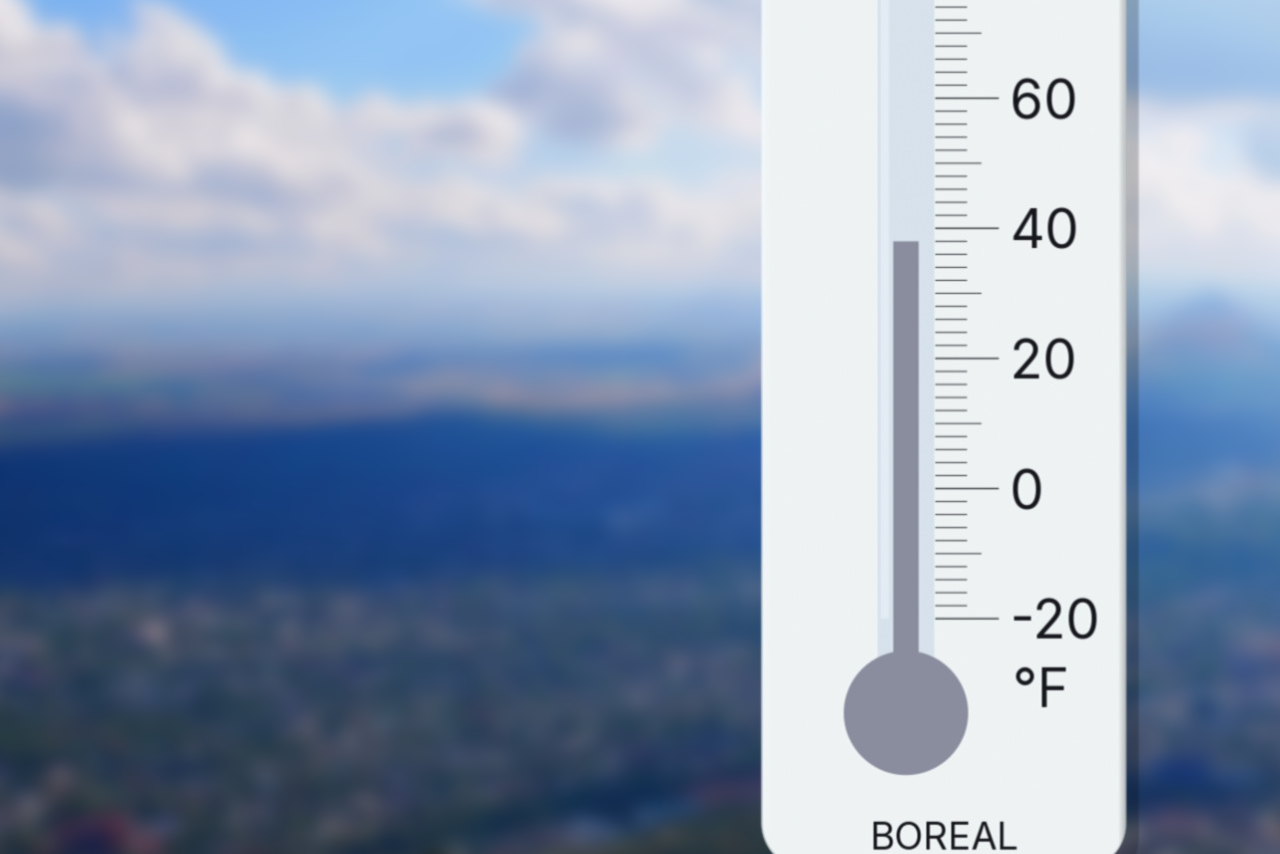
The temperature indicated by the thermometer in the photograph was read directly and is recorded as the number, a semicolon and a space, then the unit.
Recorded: 38; °F
